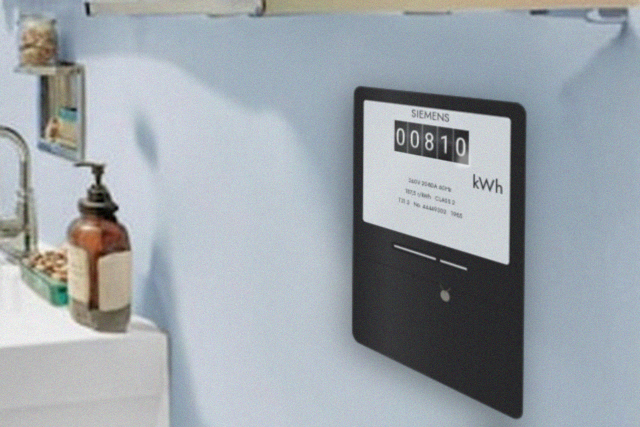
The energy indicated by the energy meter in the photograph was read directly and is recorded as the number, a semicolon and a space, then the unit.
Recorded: 810; kWh
